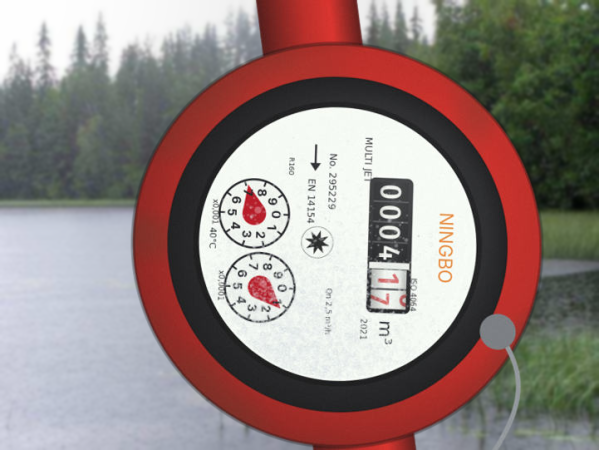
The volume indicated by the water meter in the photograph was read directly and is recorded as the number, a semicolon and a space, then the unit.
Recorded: 4.1671; m³
